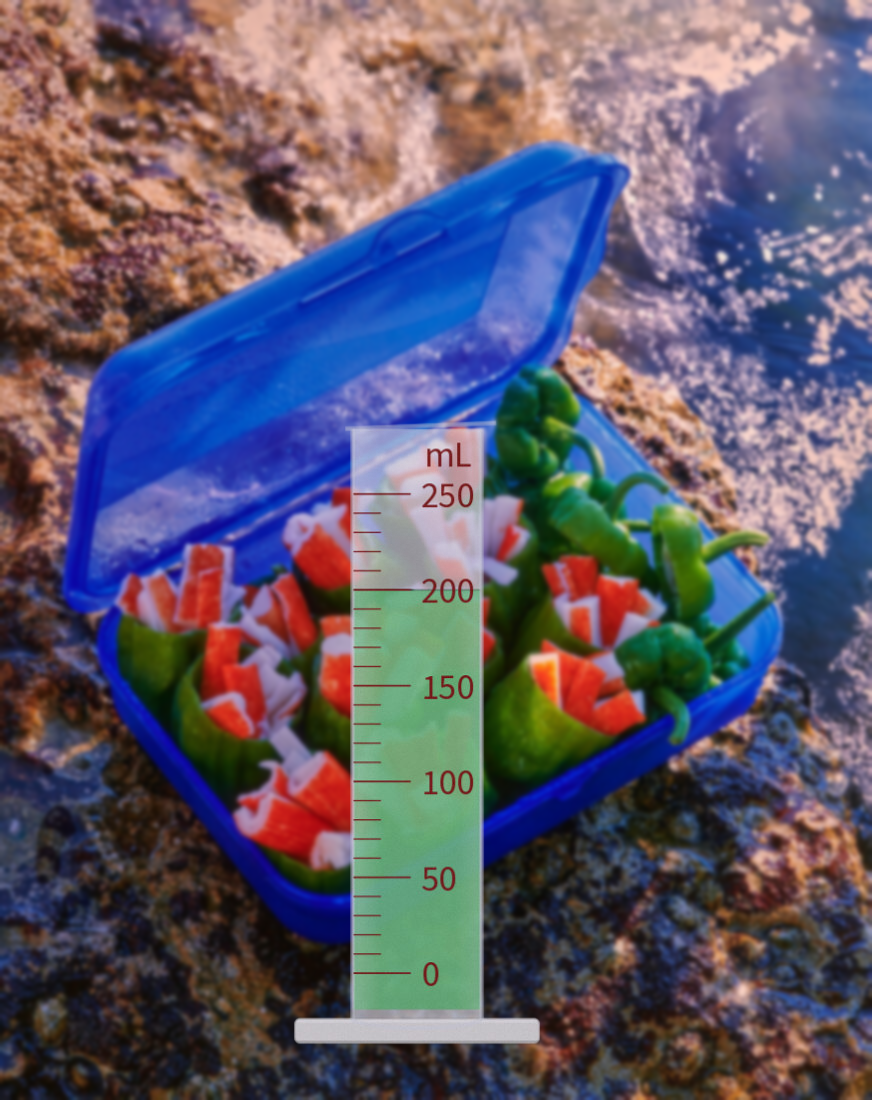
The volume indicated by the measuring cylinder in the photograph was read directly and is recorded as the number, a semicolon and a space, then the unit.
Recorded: 200; mL
